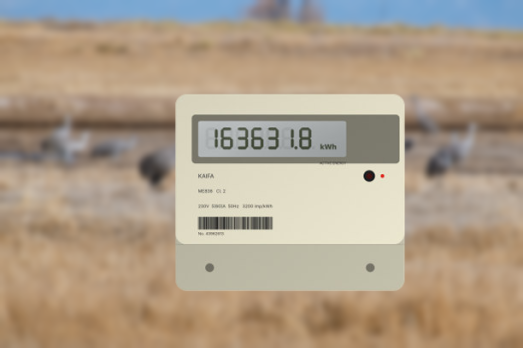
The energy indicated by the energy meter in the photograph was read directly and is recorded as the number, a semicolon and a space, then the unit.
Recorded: 163631.8; kWh
